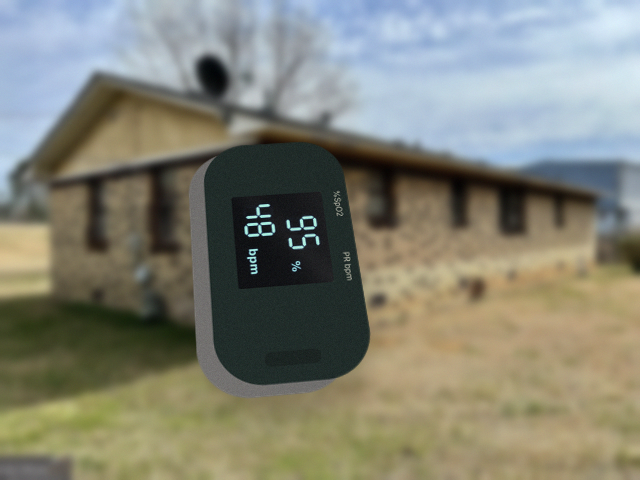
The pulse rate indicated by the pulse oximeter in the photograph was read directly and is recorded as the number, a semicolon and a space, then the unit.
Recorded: 48; bpm
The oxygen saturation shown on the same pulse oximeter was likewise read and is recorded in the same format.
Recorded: 95; %
